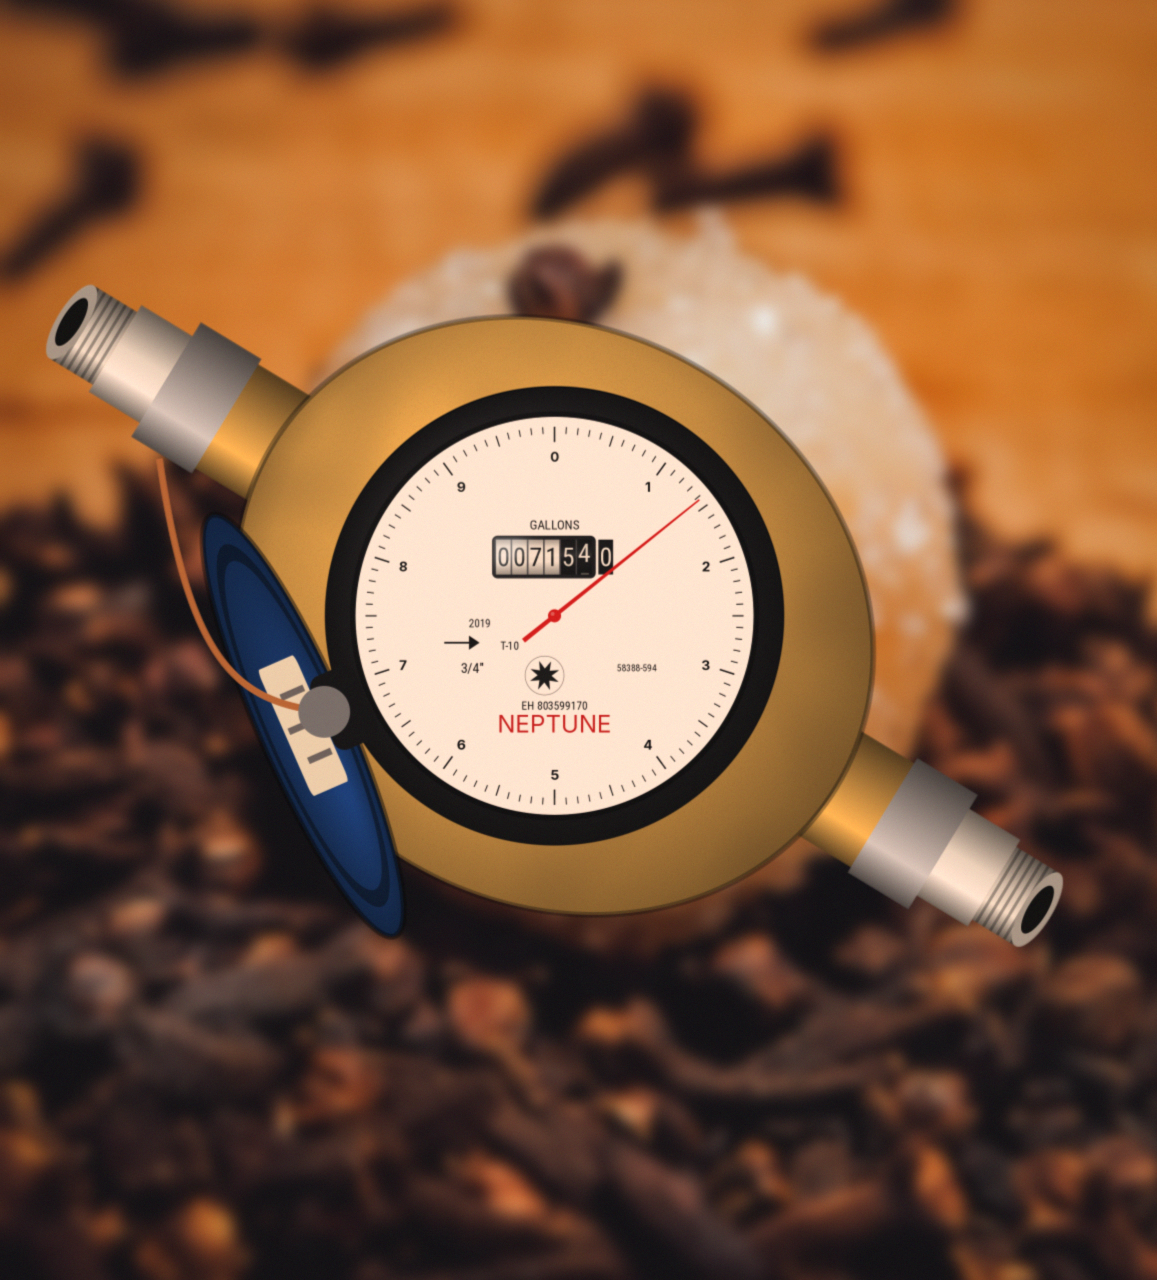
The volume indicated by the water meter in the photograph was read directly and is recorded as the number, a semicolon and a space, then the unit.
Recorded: 71541.4; gal
